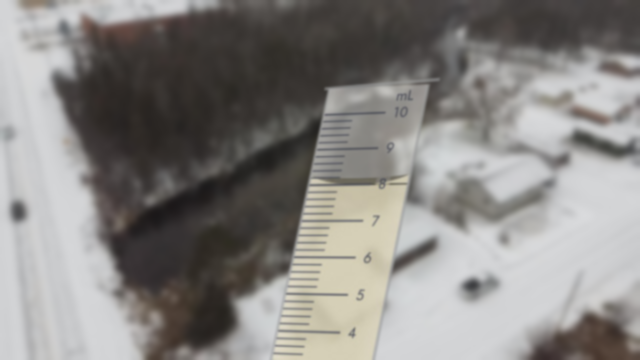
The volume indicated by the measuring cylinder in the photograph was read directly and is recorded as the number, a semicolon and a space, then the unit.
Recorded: 8; mL
